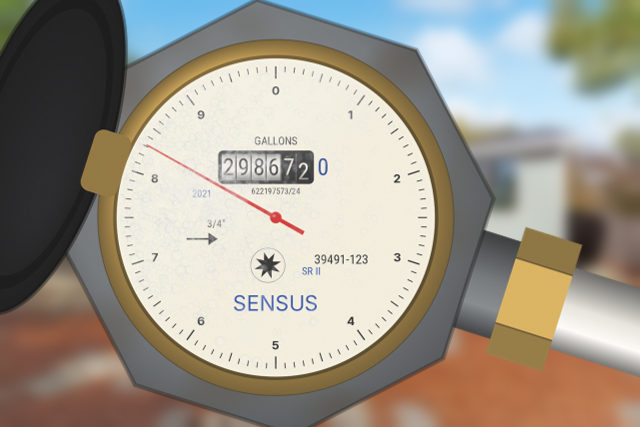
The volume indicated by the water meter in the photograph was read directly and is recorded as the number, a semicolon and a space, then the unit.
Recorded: 2986718.3; gal
